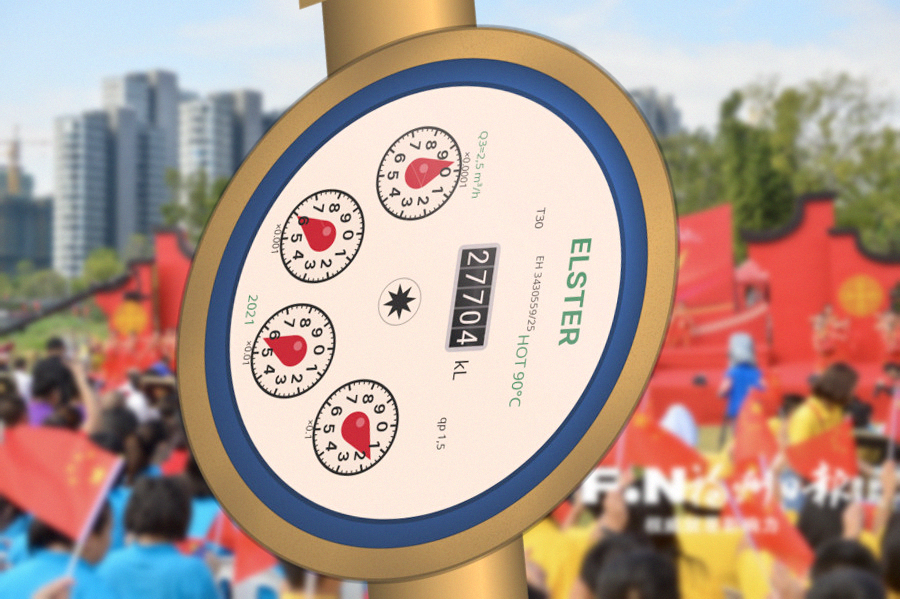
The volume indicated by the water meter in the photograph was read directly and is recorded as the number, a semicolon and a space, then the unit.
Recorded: 27704.1559; kL
